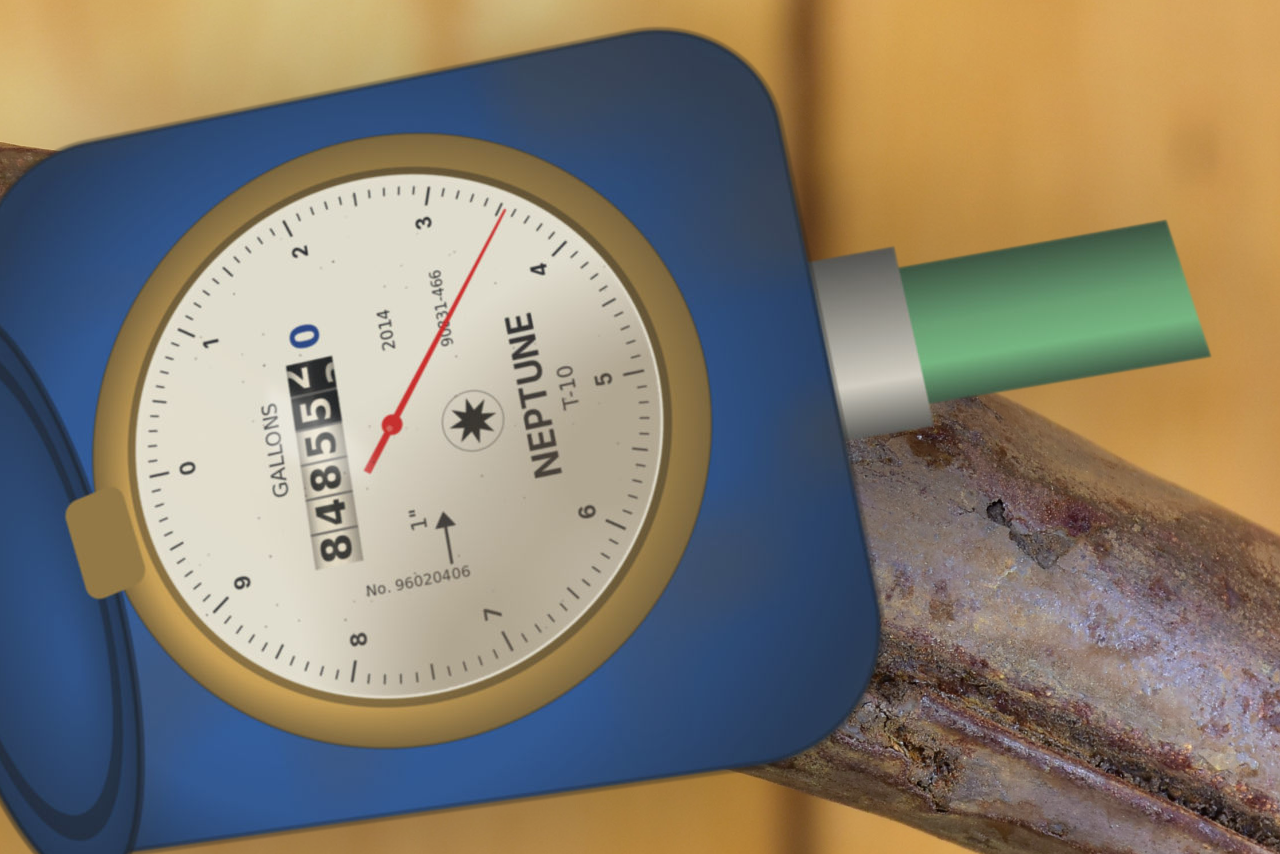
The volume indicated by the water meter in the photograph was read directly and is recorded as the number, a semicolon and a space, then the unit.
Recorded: 8485523.5; gal
